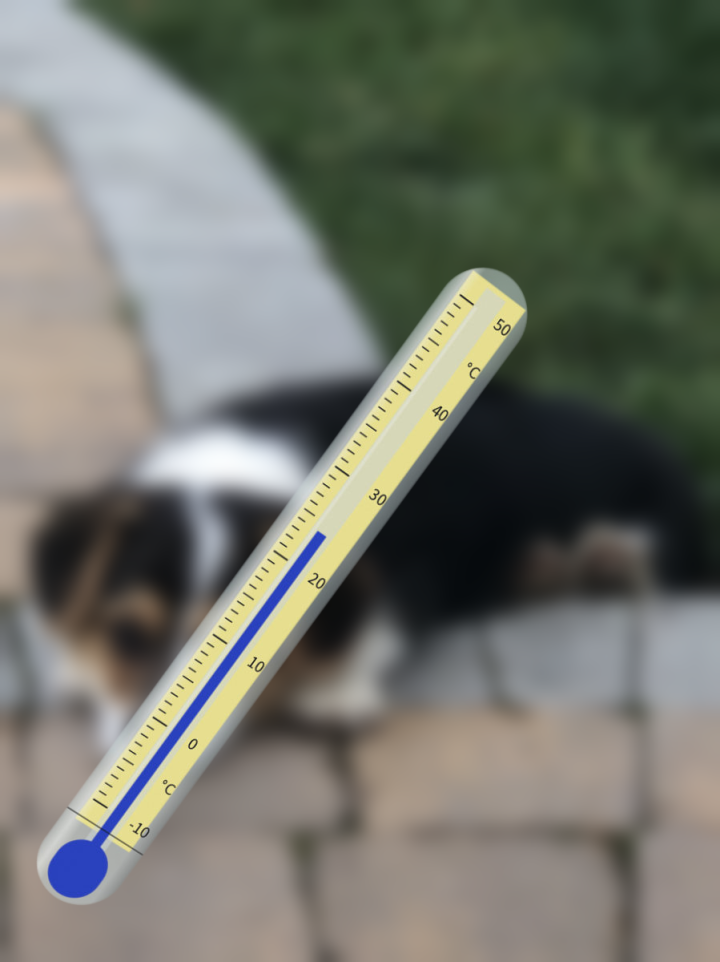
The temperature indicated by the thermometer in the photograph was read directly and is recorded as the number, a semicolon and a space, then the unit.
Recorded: 24; °C
